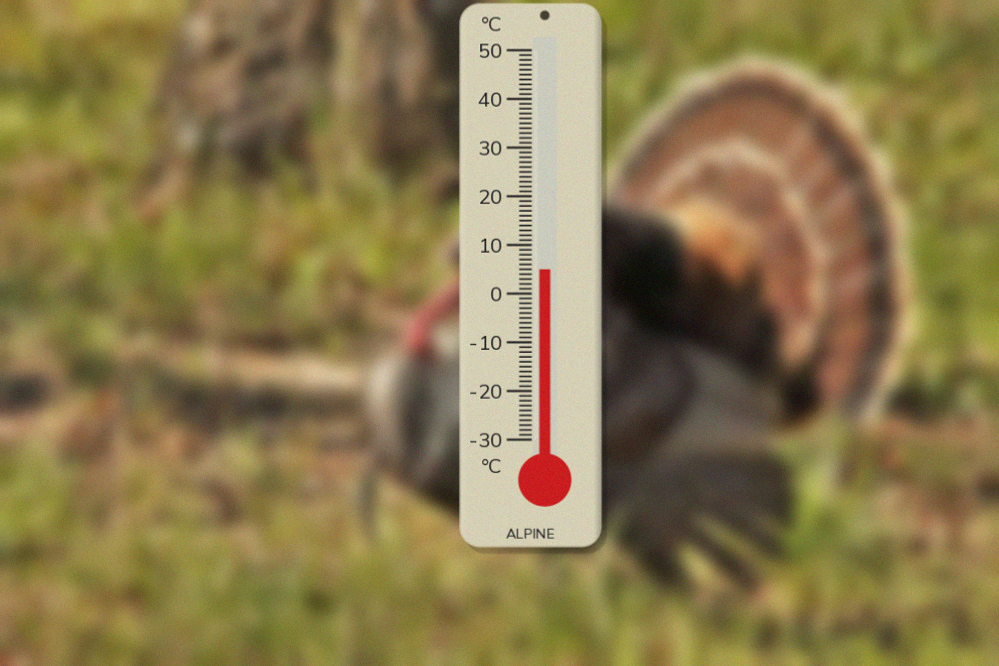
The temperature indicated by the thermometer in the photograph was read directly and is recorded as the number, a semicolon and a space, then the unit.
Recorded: 5; °C
